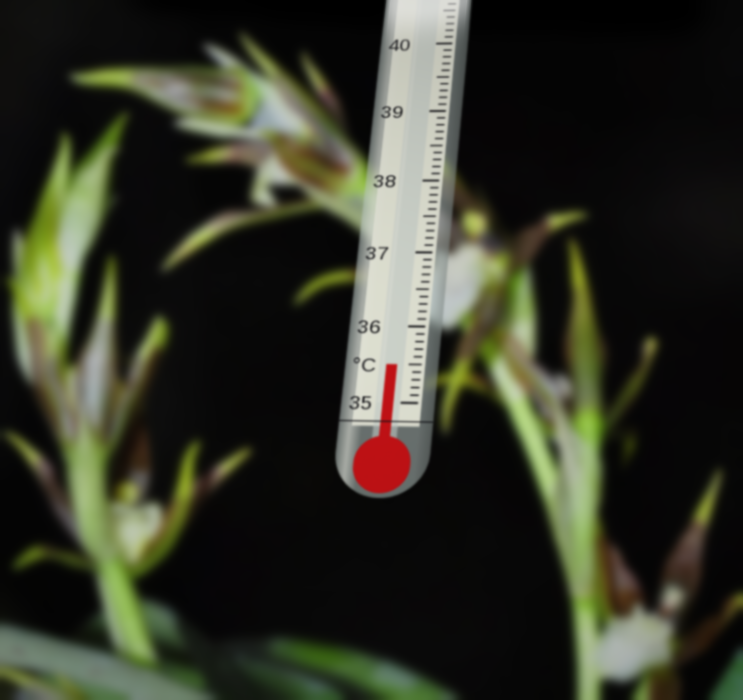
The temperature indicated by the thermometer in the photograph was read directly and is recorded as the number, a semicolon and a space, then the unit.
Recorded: 35.5; °C
